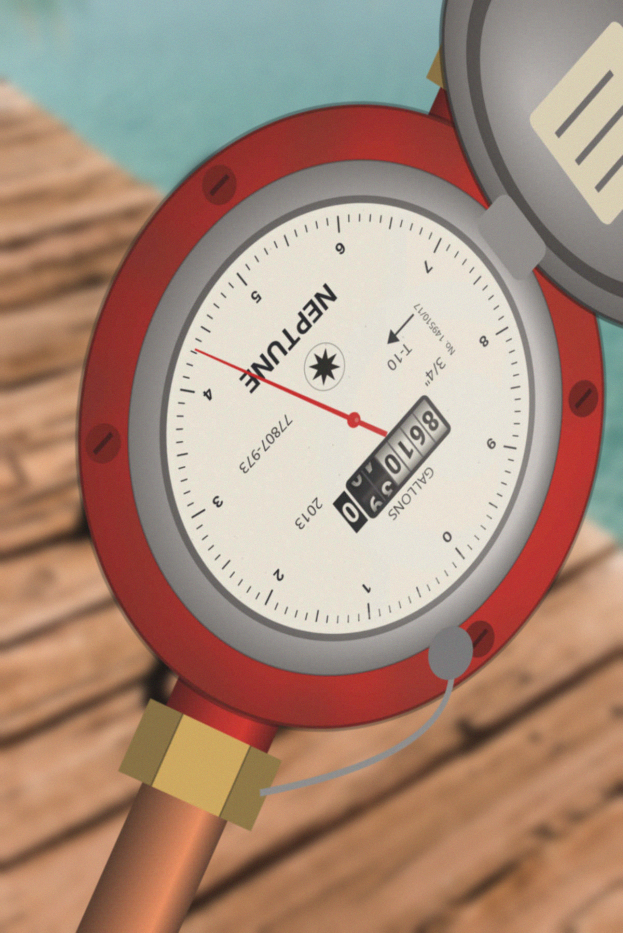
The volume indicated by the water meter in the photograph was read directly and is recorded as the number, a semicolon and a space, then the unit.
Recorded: 8610394.3; gal
